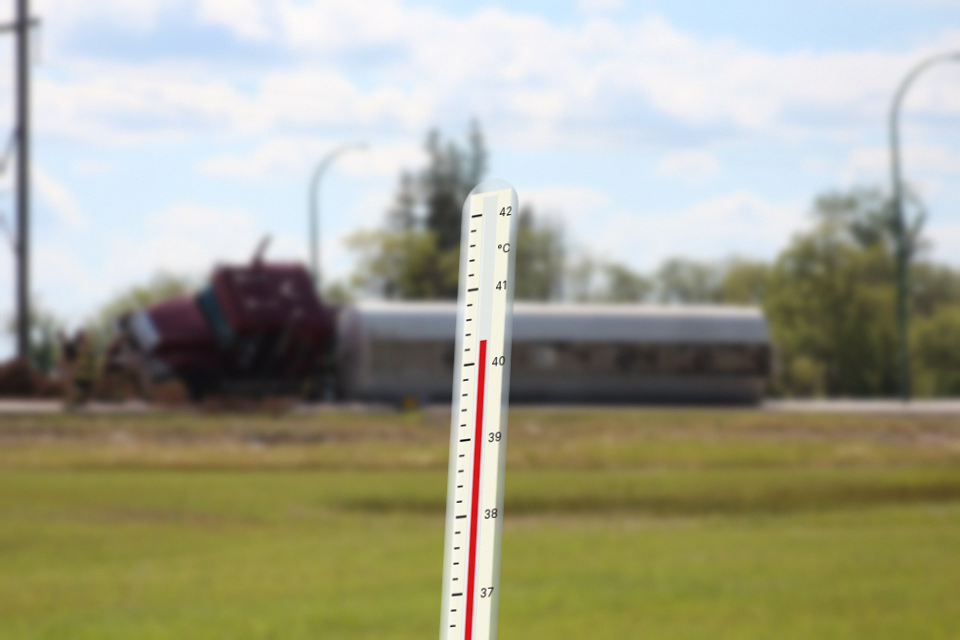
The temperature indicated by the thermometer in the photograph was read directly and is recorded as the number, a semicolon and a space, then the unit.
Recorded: 40.3; °C
